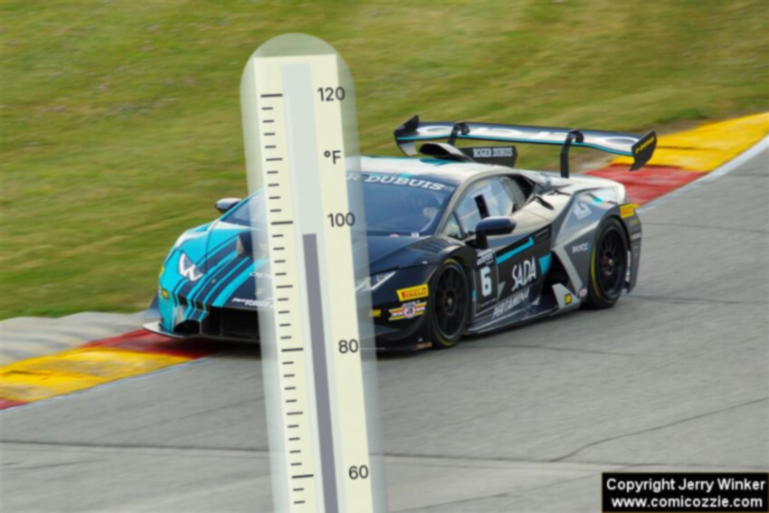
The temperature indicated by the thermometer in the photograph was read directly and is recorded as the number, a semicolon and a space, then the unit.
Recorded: 98; °F
